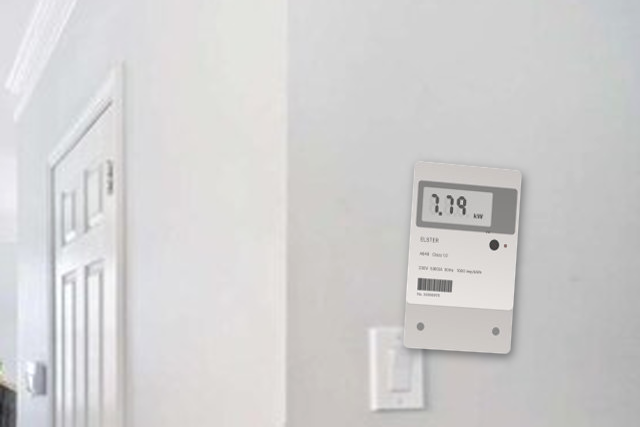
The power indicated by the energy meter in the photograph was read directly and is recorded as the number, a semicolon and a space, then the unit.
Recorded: 7.79; kW
